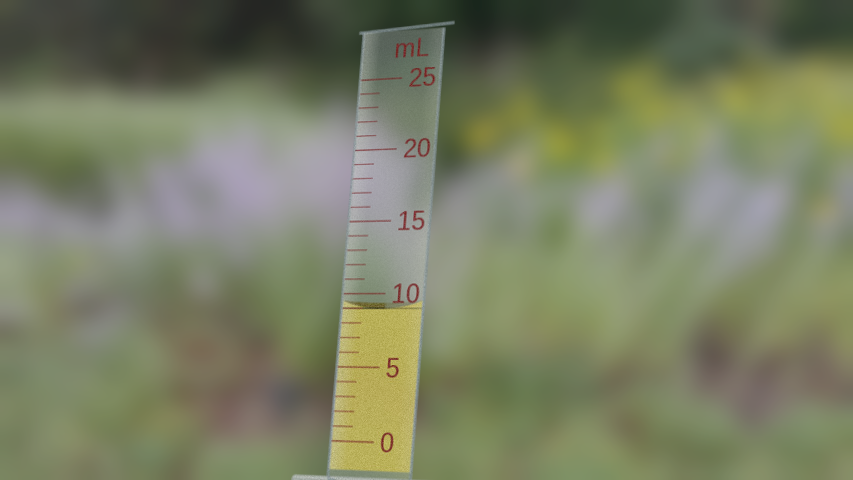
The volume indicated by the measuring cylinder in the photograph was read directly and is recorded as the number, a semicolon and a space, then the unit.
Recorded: 9; mL
